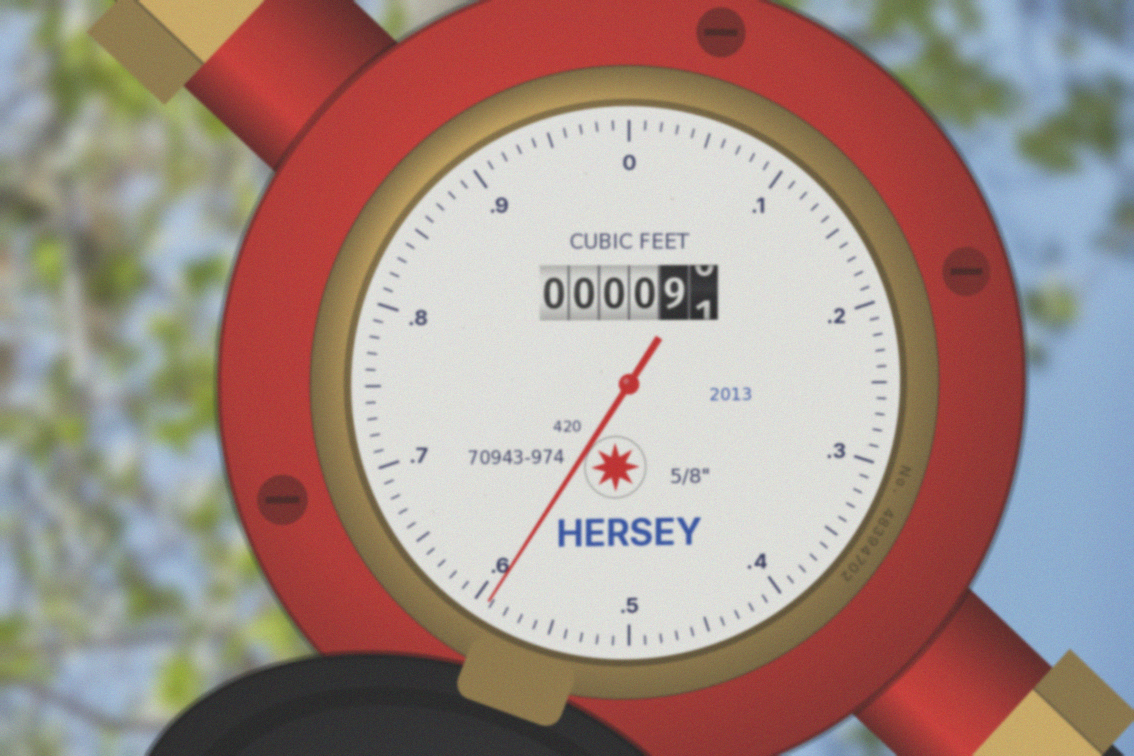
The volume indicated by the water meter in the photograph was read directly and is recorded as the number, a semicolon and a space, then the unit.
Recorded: 90.59; ft³
